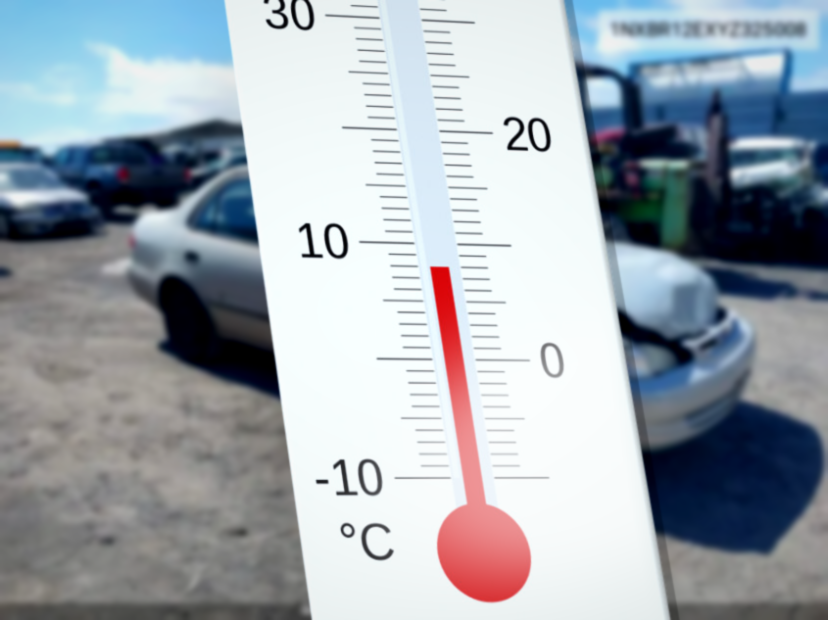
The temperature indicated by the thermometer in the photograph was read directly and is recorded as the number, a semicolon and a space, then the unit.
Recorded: 8; °C
